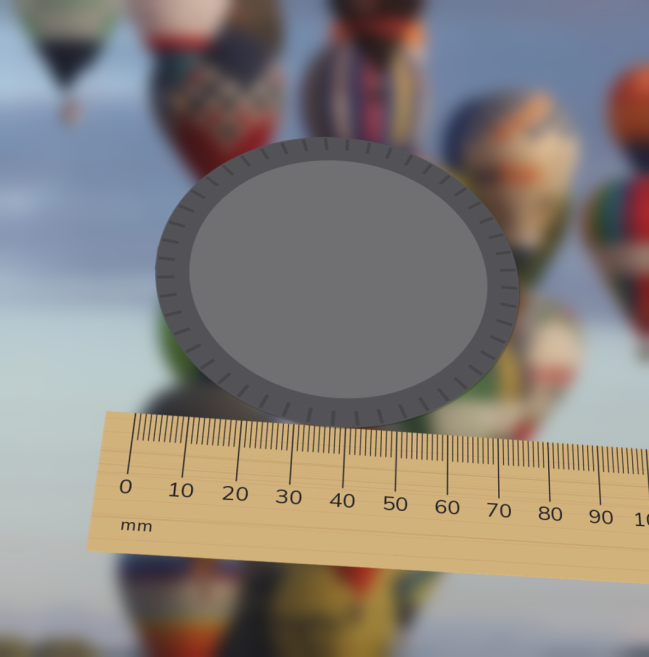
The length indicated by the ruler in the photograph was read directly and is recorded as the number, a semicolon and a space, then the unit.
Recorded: 75; mm
